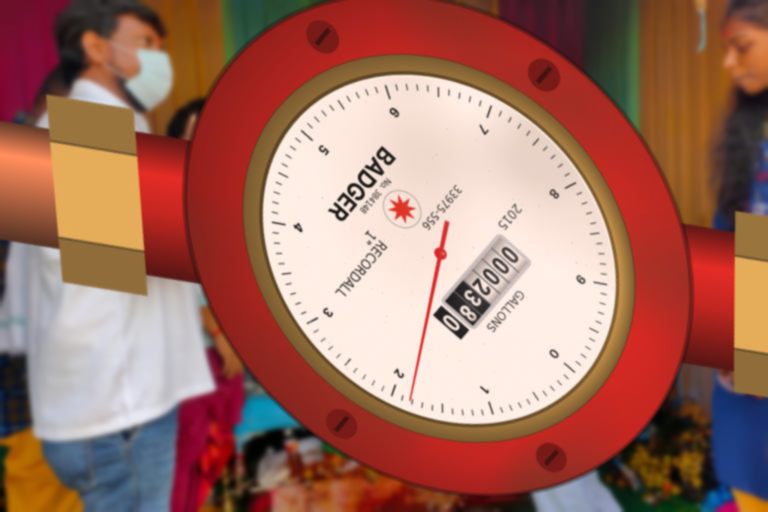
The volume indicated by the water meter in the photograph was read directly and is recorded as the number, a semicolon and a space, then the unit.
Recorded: 2381.8; gal
